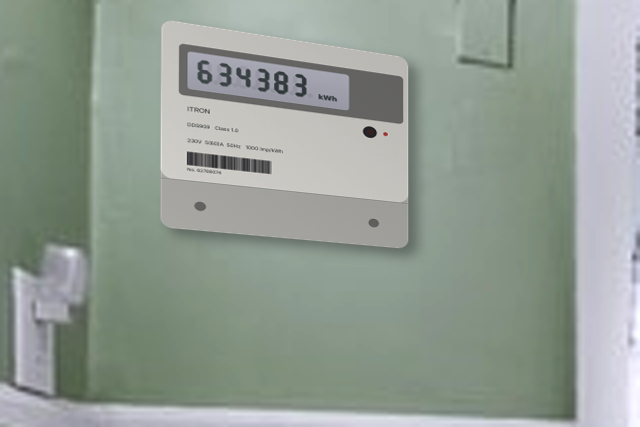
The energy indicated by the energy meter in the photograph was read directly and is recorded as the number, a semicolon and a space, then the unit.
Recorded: 634383; kWh
